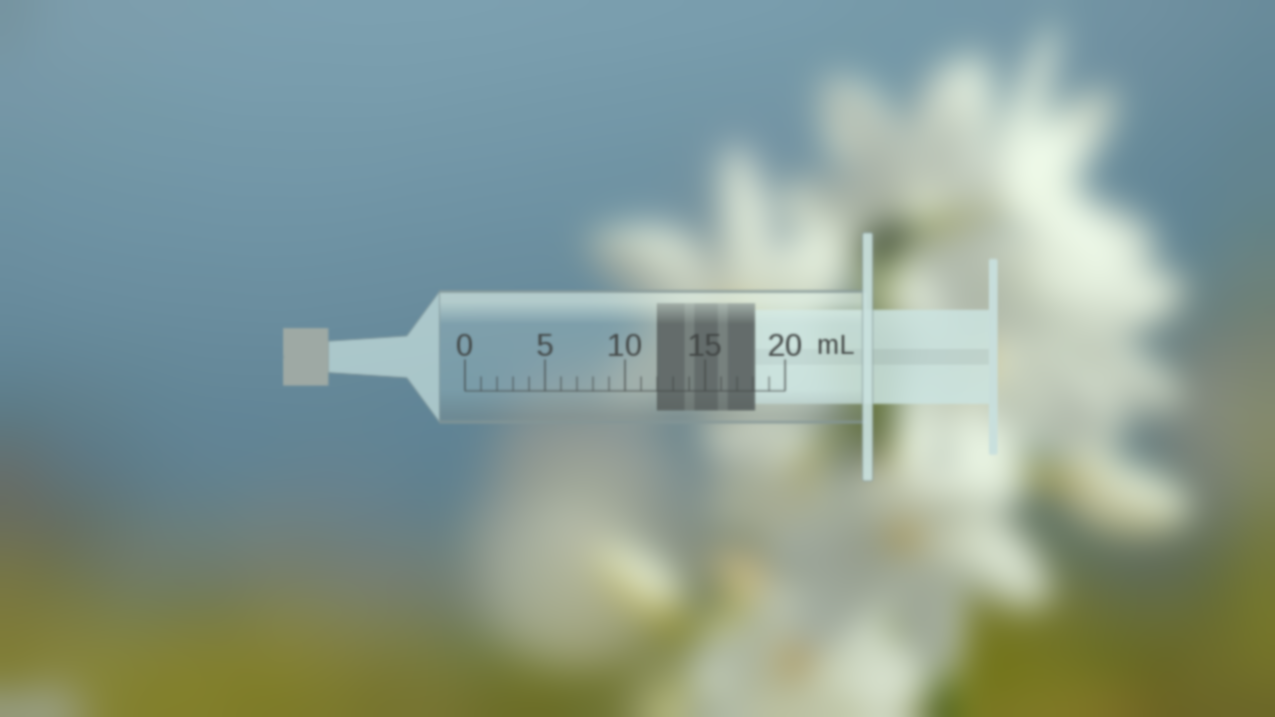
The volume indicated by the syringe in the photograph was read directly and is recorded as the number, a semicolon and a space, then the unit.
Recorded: 12; mL
